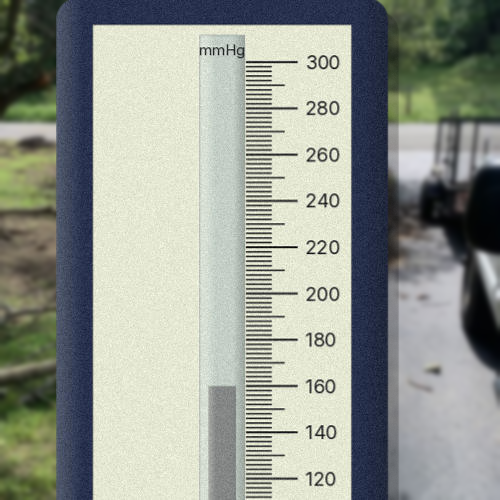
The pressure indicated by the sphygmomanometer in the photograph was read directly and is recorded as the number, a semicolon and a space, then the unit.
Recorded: 160; mmHg
